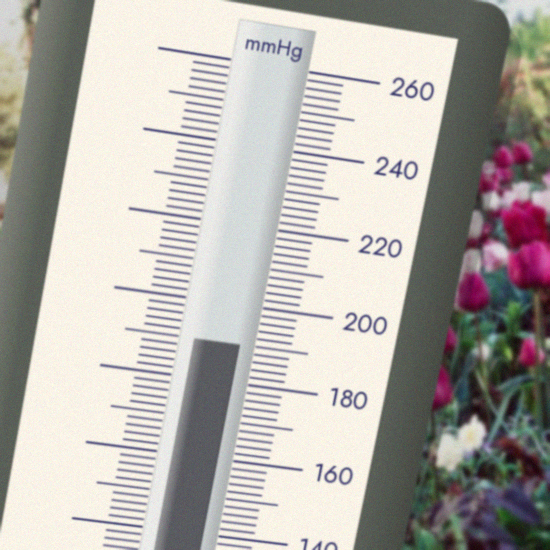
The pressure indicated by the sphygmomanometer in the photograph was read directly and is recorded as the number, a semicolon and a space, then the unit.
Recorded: 190; mmHg
